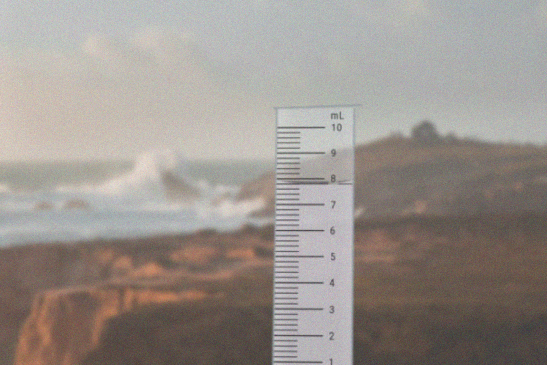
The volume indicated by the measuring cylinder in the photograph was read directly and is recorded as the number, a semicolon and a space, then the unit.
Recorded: 7.8; mL
